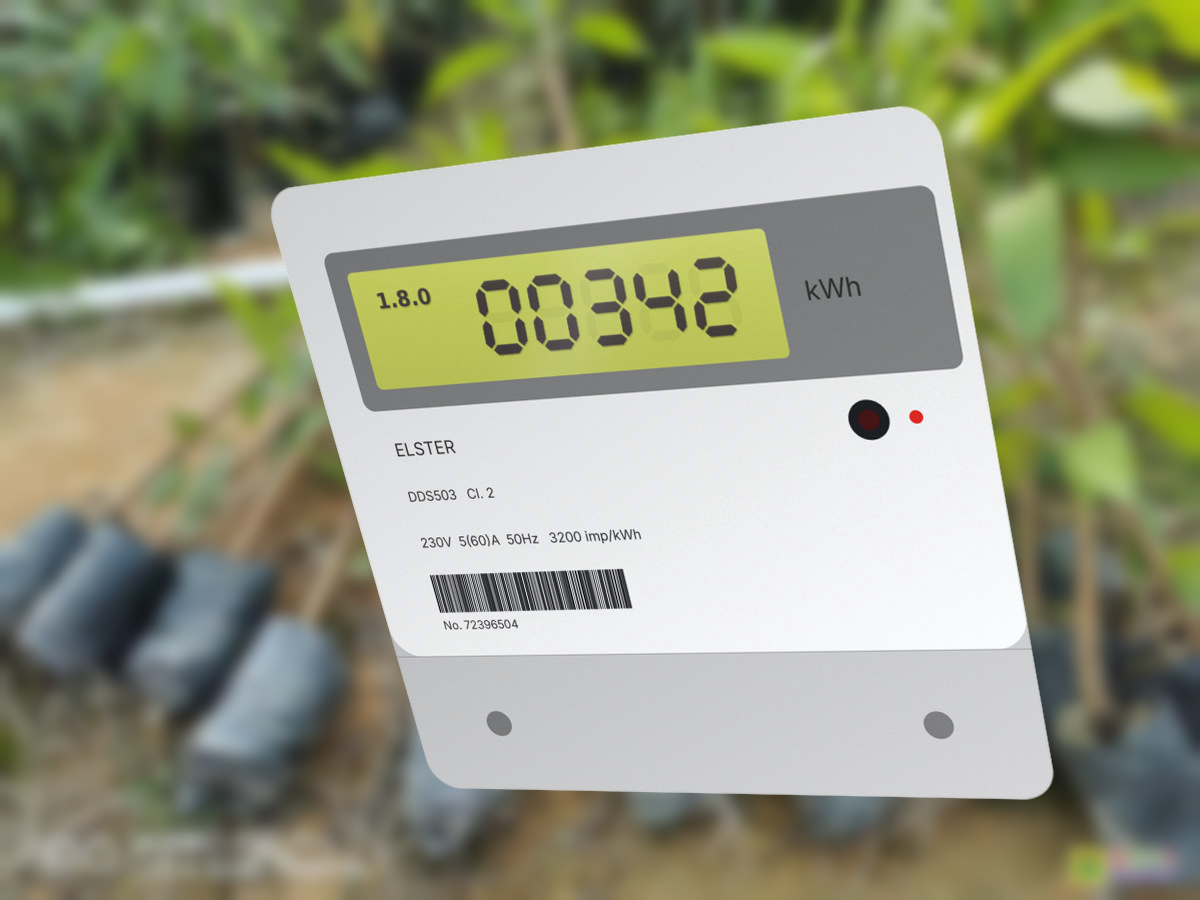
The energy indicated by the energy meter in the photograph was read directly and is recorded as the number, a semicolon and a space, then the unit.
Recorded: 342; kWh
